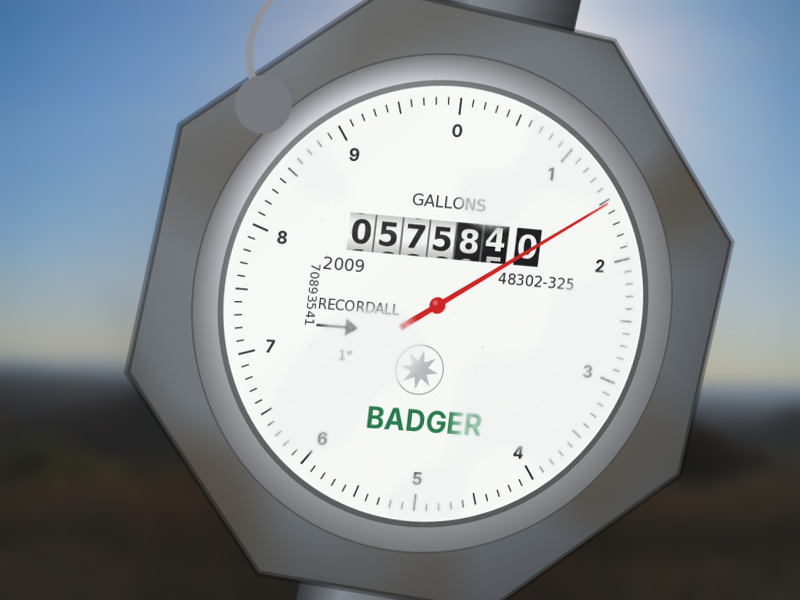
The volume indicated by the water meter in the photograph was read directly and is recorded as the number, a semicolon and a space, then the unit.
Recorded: 575841.5; gal
